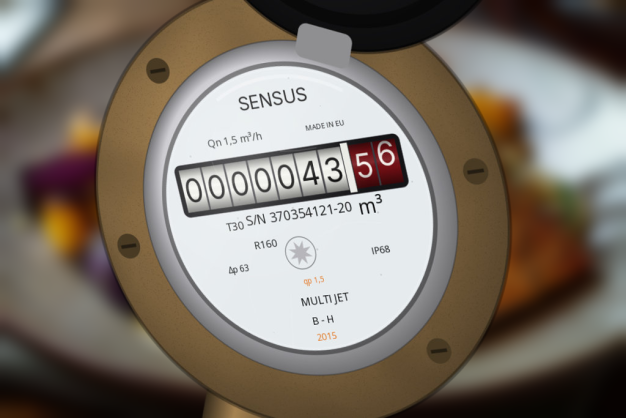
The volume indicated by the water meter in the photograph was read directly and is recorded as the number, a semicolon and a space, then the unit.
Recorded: 43.56; m³
